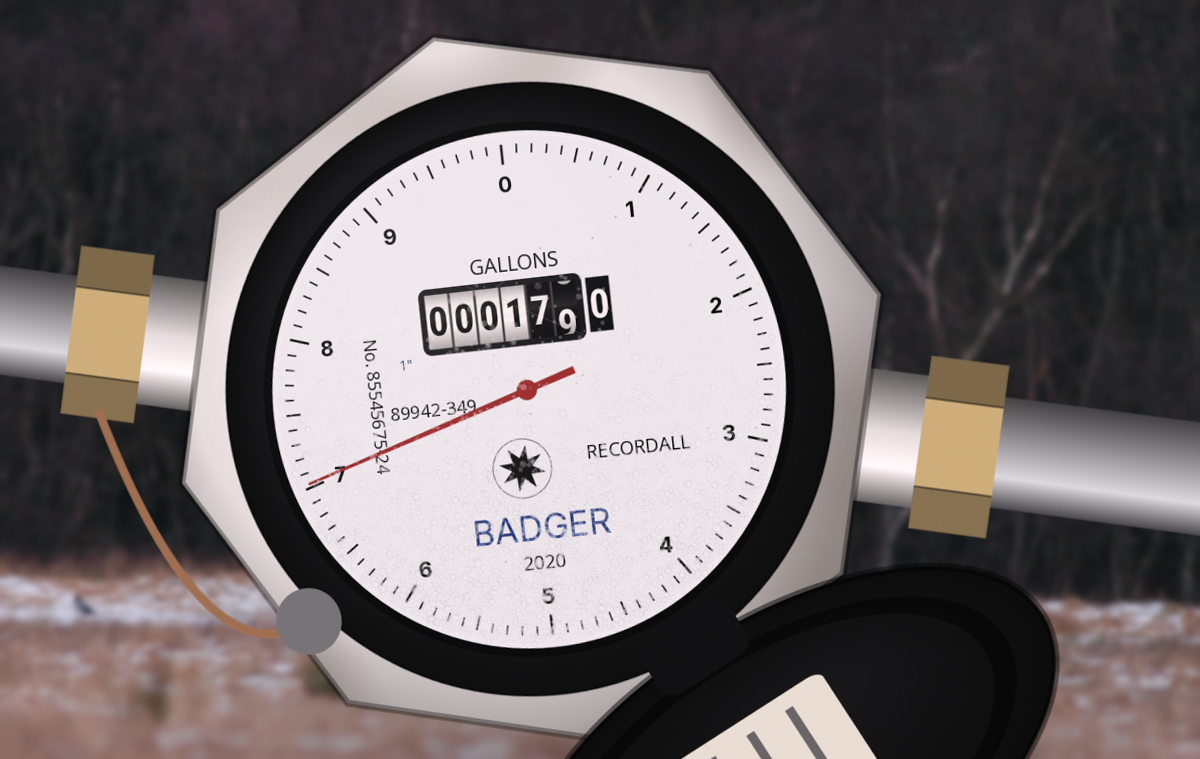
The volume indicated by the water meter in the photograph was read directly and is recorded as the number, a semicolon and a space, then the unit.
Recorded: 1787.0; gal
